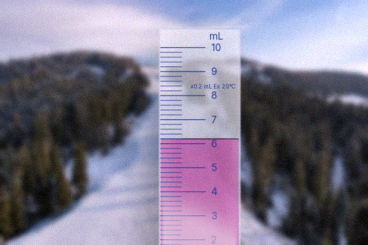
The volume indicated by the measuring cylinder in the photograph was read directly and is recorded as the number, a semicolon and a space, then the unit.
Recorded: 6.2; mL
